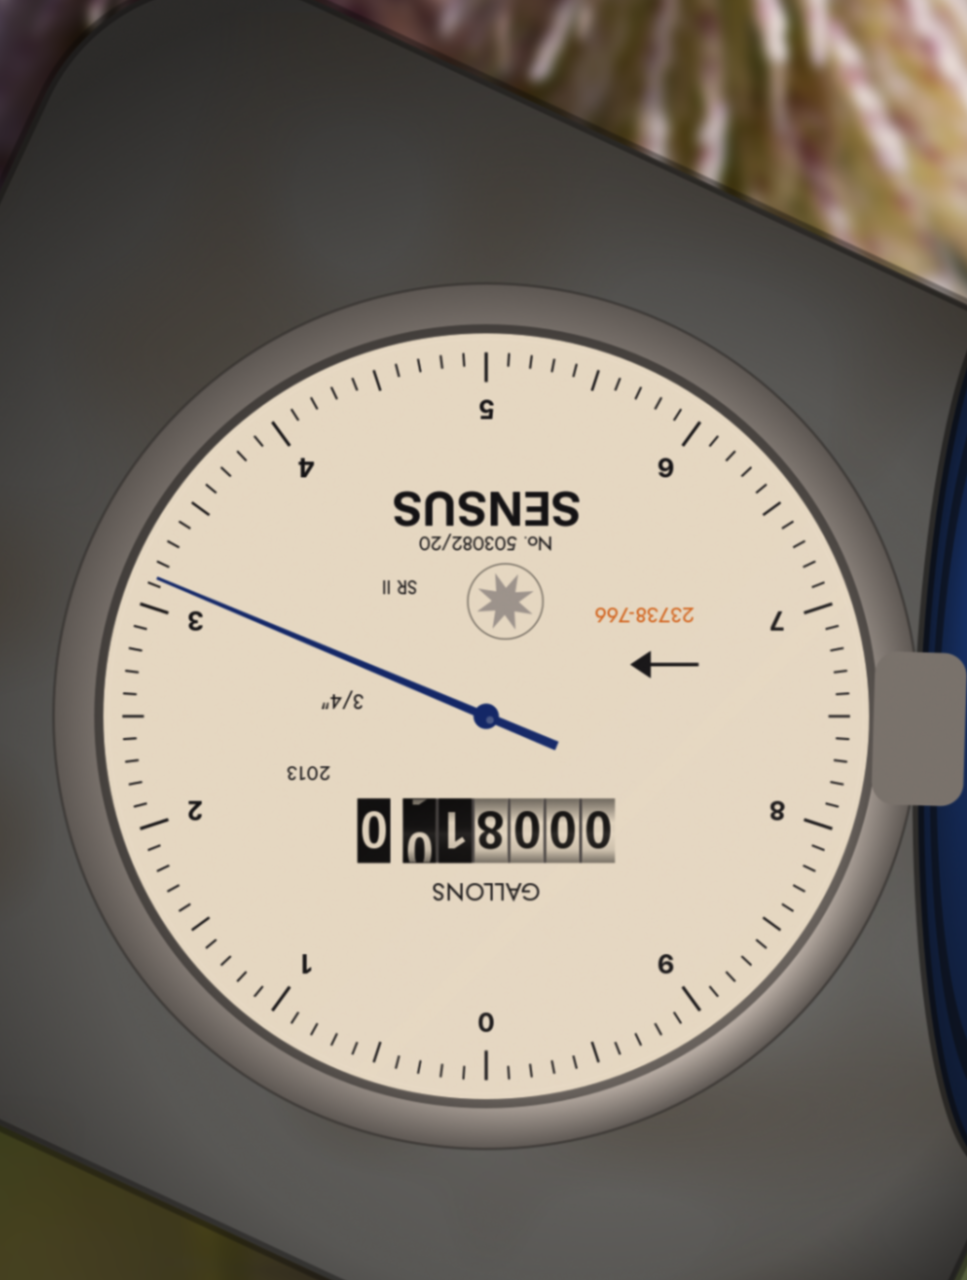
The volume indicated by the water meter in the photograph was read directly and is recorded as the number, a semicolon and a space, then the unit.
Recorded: 8103.1; gal
